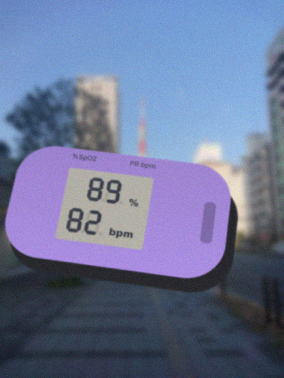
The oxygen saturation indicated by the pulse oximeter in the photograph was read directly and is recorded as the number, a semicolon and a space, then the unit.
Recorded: 89; %
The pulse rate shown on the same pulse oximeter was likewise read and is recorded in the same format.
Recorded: 82; bpm
